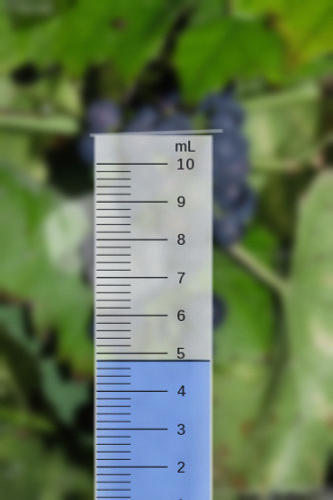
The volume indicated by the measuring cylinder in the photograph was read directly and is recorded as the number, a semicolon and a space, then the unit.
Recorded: 4.8; mL
